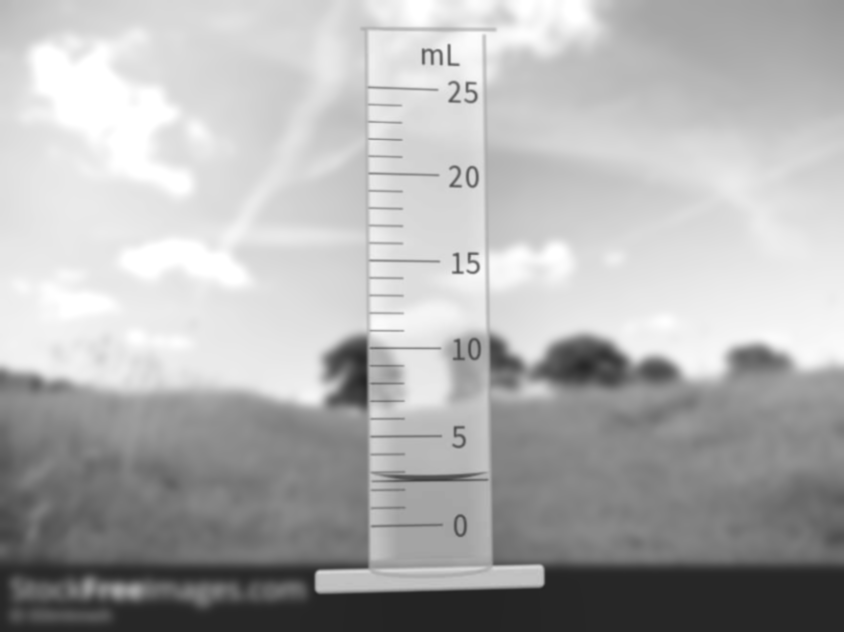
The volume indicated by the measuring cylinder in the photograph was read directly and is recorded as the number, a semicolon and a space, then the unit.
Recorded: 2.5; mL
